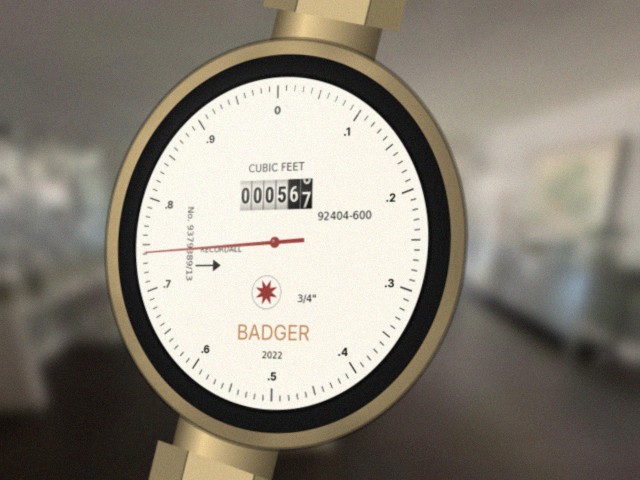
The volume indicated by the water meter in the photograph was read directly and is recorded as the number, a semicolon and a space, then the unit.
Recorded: 566.74; ft³
